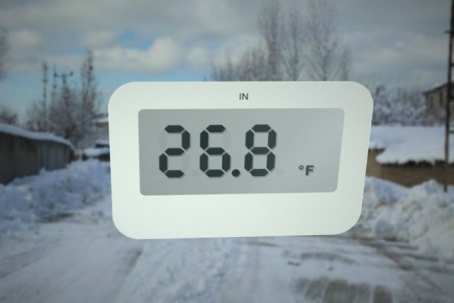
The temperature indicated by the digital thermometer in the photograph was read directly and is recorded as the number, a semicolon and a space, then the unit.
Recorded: 26.8; °F
